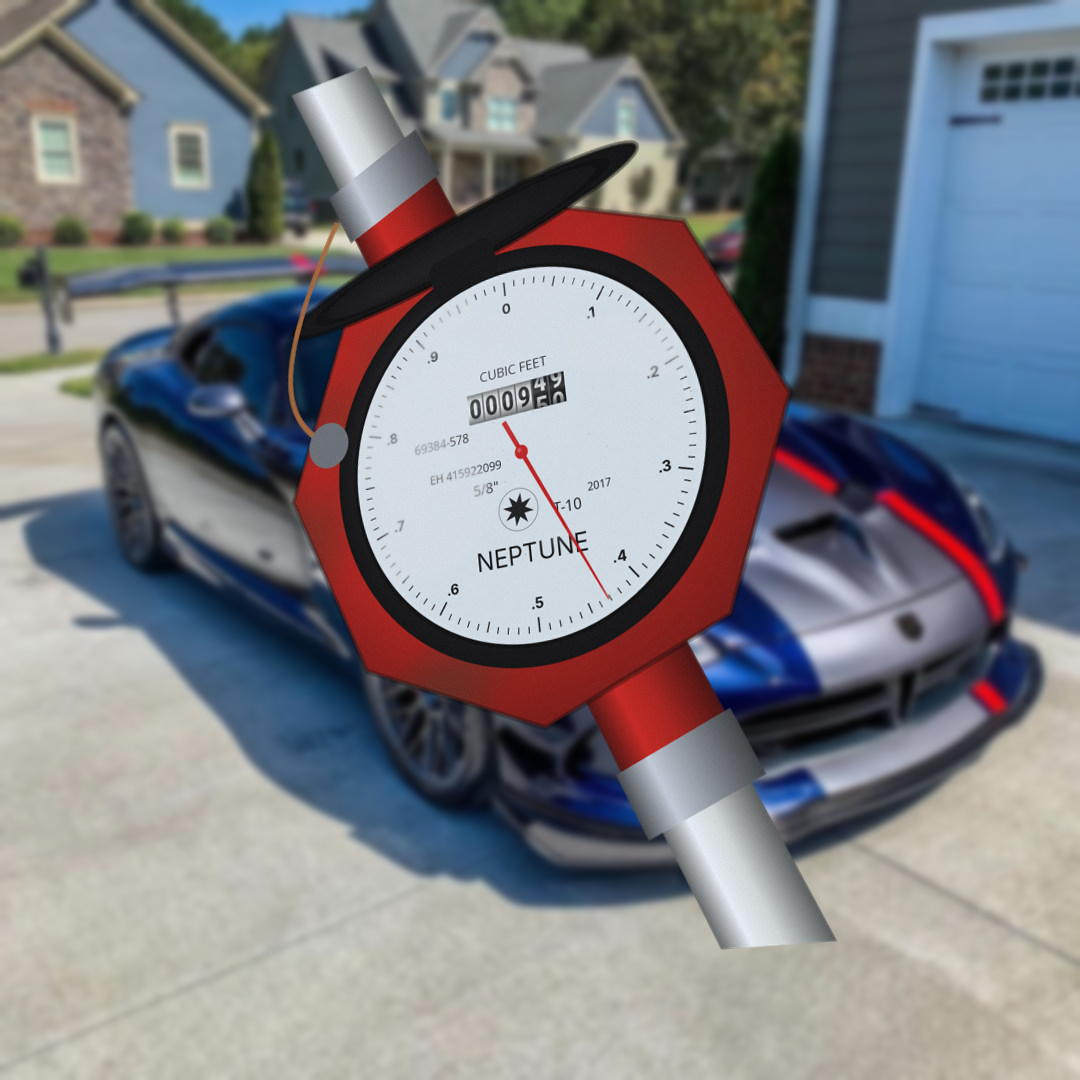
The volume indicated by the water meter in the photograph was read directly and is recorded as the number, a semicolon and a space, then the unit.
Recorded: 949.43; ft³
